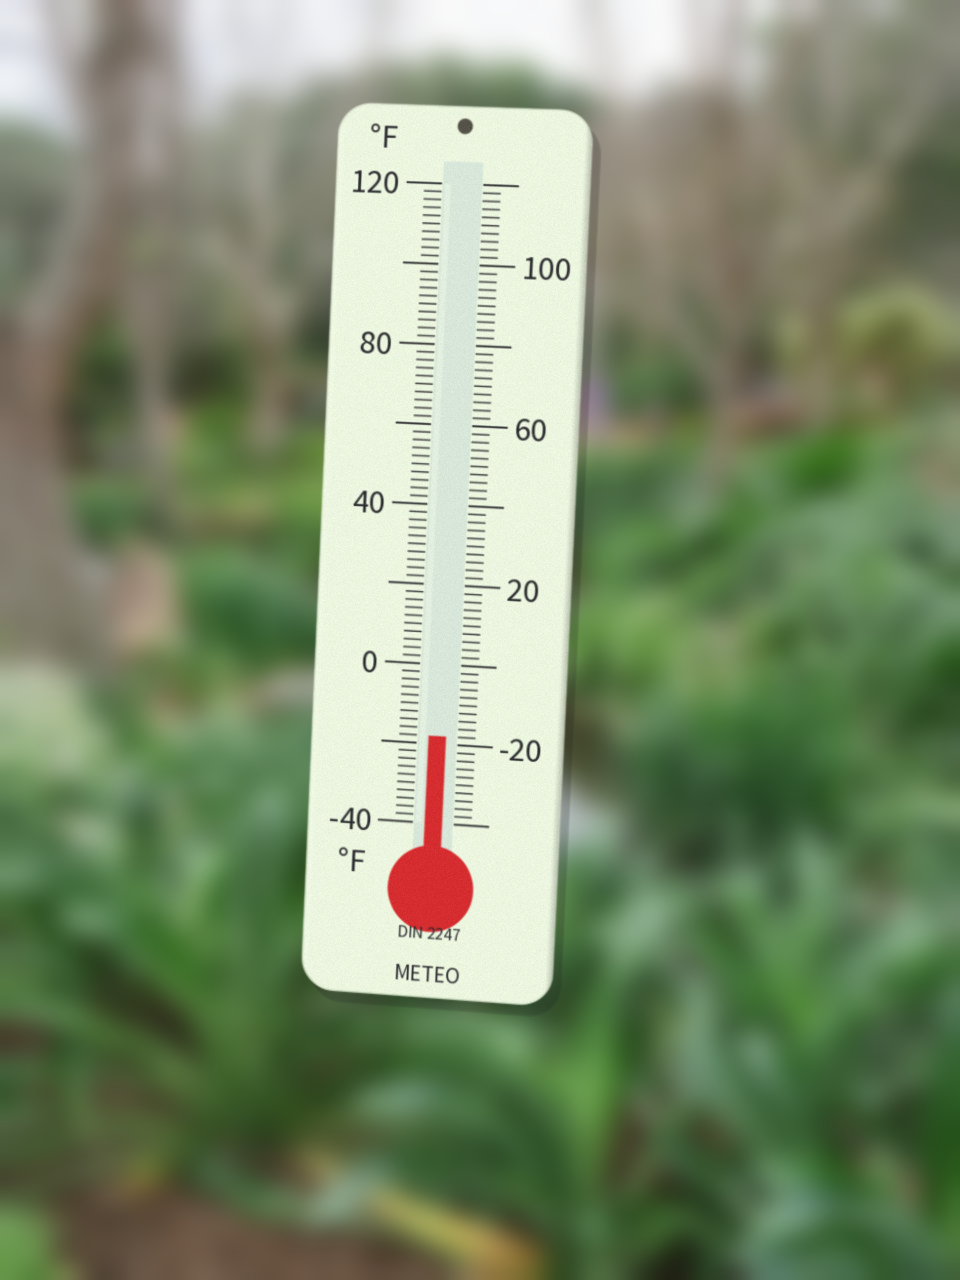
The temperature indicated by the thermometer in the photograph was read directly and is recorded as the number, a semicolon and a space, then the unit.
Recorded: -18; °F
